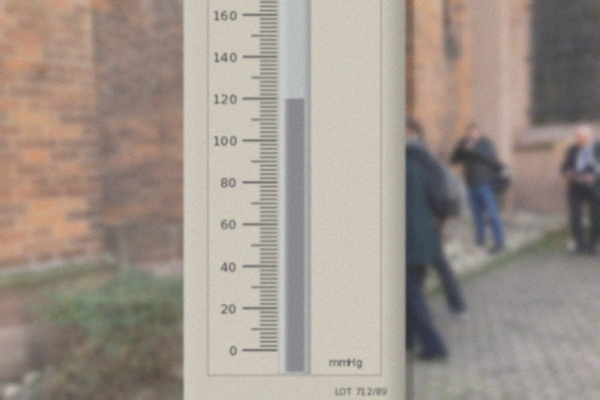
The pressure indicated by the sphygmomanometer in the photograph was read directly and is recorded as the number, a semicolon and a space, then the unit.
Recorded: 120; mmHg
